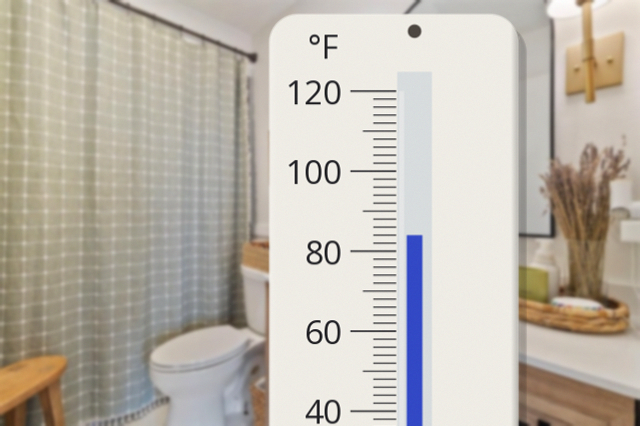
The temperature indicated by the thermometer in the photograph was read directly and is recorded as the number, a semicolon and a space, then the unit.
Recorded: 84; °F
